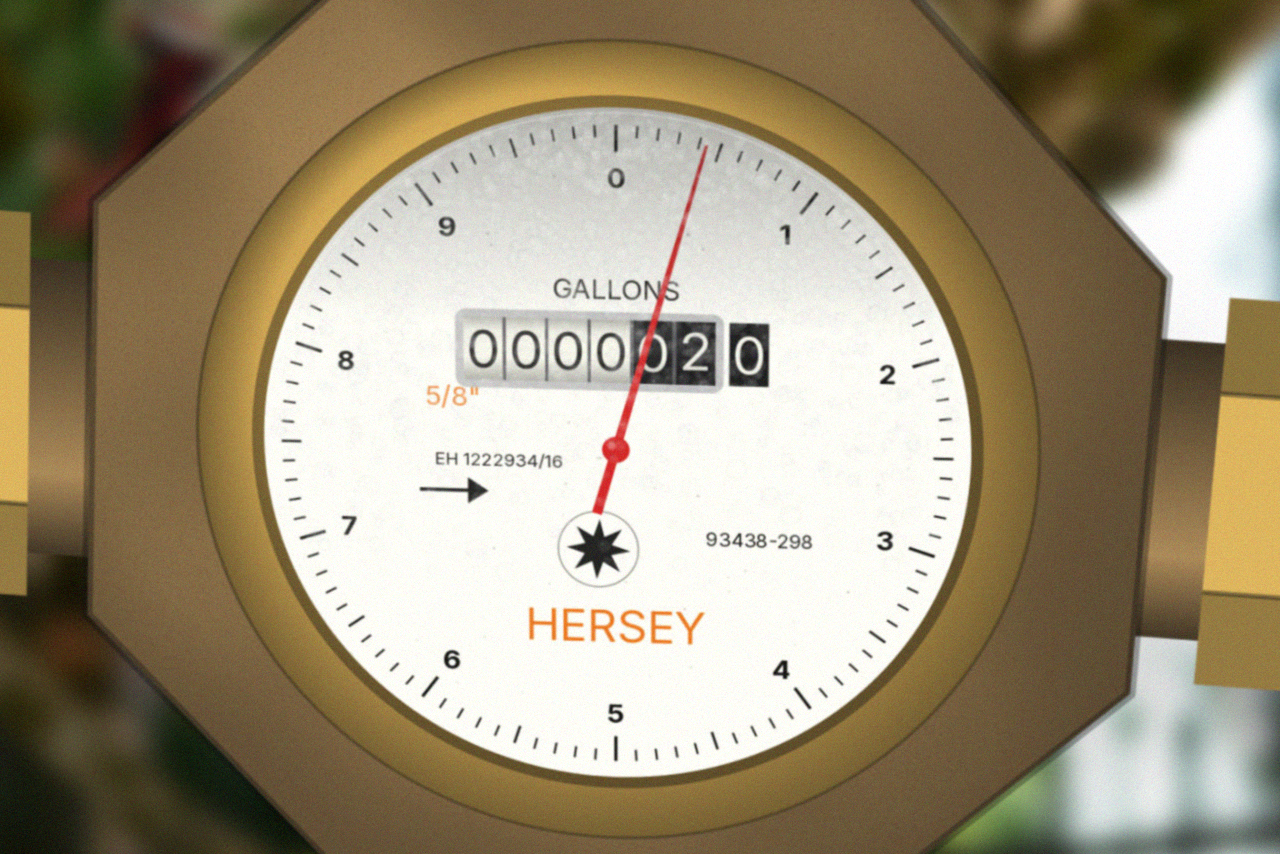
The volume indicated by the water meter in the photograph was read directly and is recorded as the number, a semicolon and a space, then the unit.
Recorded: 20.4; gal
